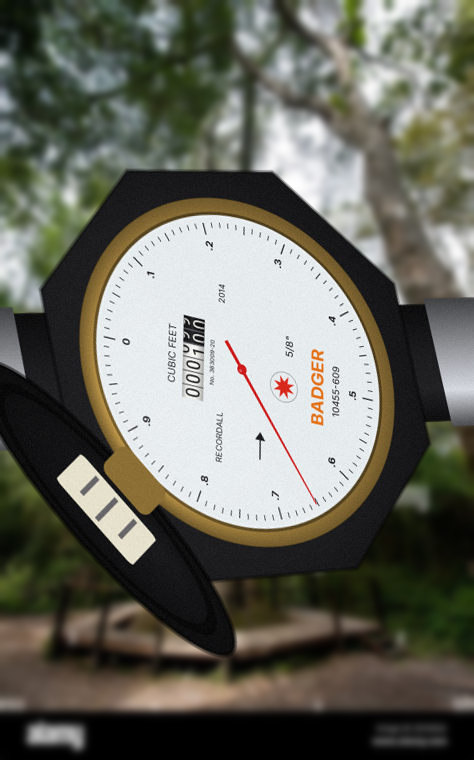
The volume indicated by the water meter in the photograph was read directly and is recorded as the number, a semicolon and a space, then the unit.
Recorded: 99.65; ft³
